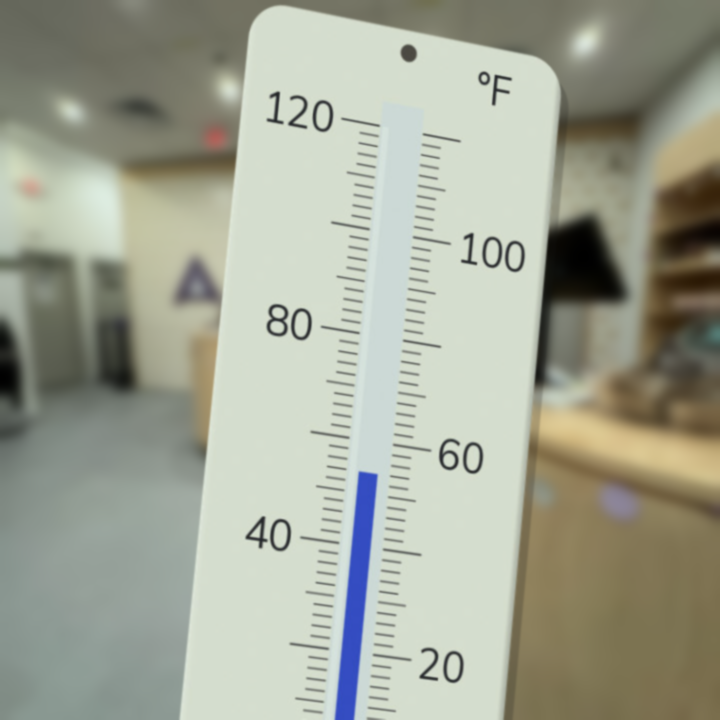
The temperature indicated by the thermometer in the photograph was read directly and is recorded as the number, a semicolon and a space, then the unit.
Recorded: 54; °F
